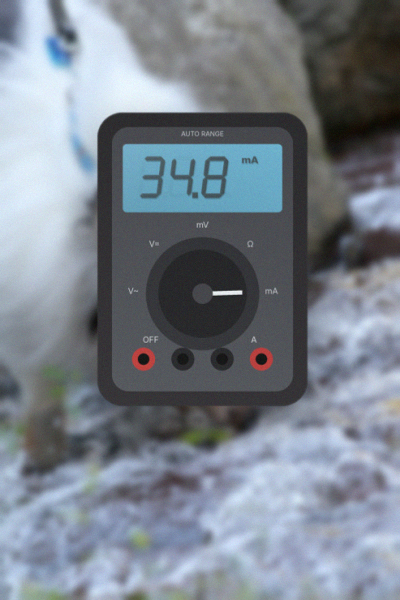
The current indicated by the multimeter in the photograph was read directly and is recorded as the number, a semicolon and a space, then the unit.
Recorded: 34.8; mA
